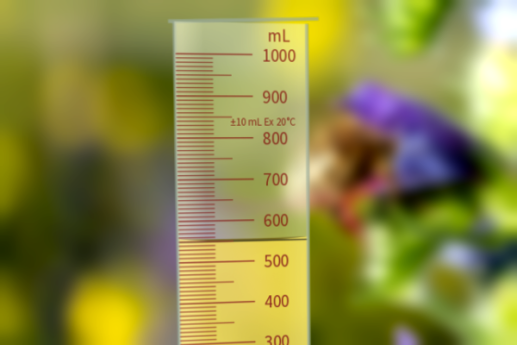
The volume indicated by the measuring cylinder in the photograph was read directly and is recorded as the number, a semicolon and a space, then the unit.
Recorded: 550; mL
